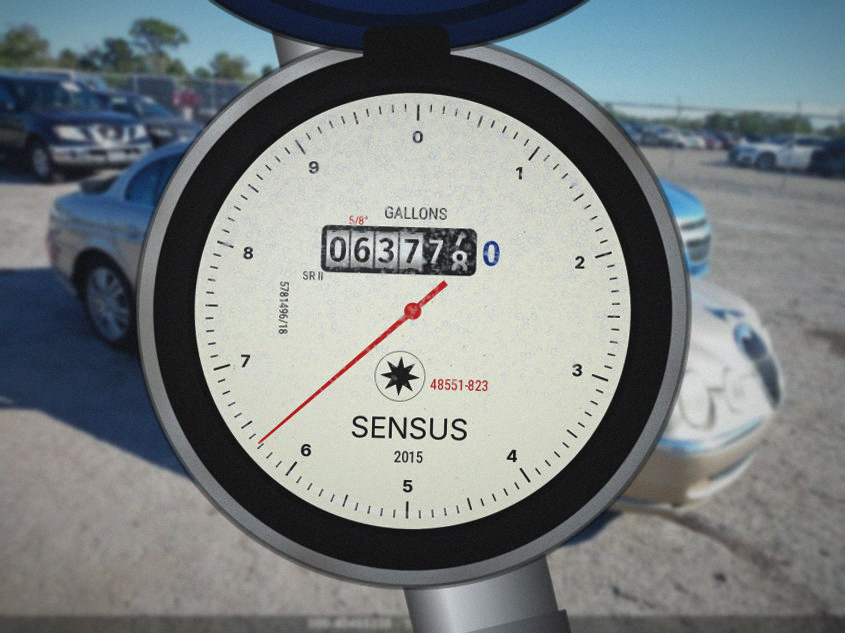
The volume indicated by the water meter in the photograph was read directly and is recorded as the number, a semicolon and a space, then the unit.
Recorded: 637776.3; gal
